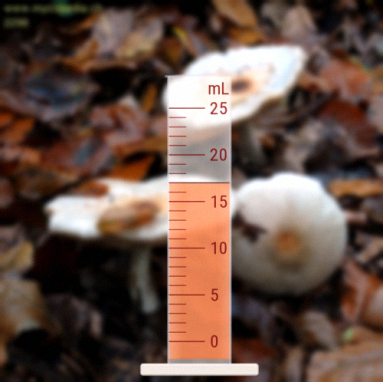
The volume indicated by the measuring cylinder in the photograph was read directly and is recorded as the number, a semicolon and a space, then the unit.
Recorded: 17; mL
